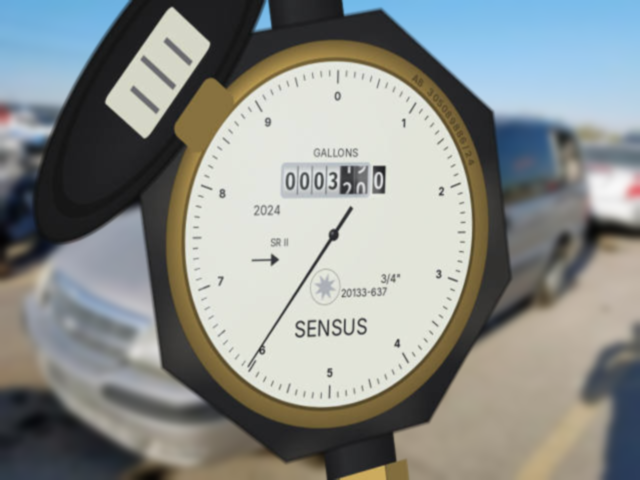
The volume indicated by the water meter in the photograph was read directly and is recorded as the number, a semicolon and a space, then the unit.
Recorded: 3196.0; gal
